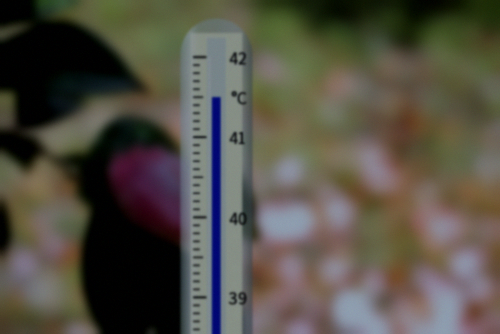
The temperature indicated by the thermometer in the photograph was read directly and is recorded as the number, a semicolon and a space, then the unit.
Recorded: 41.5; °C
